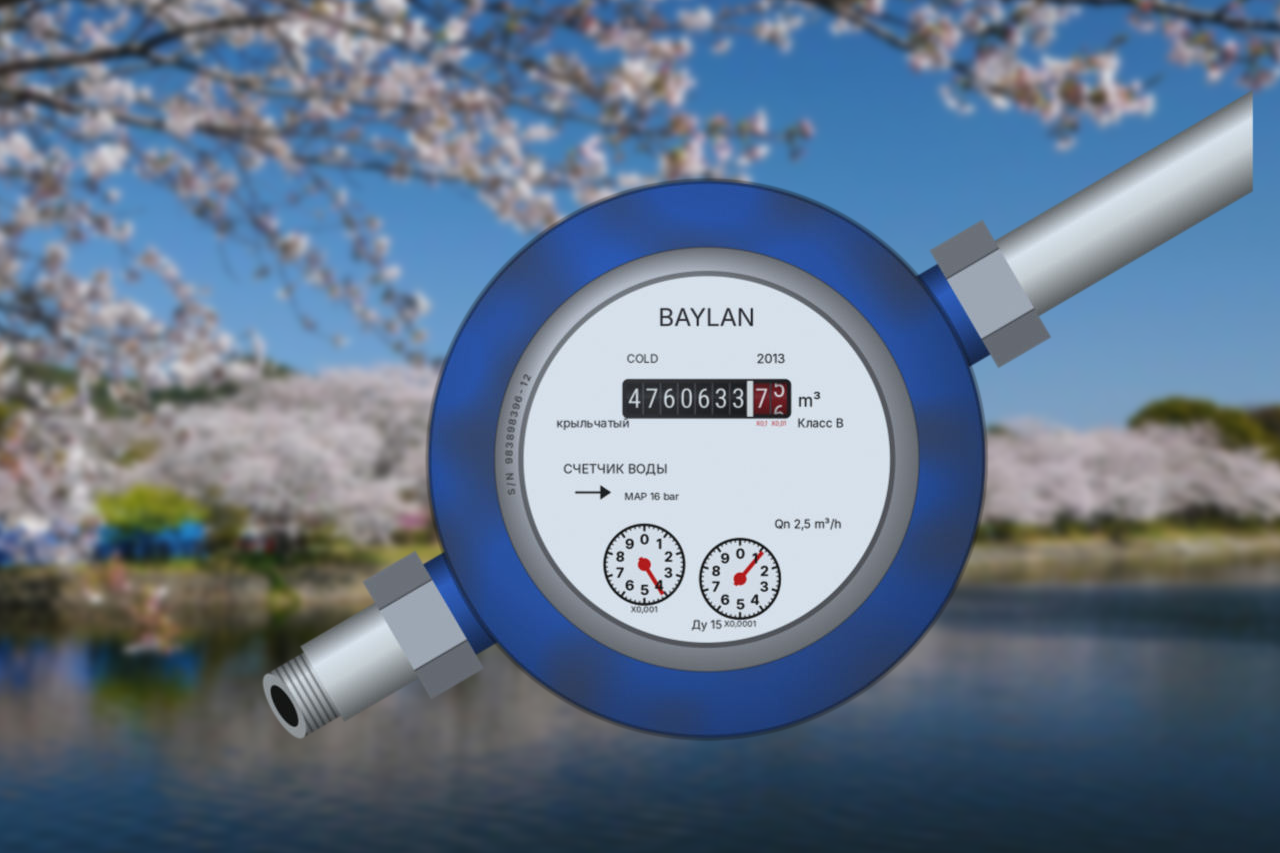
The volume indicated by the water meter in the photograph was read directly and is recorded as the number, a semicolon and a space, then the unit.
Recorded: 4760633.7541; m³
